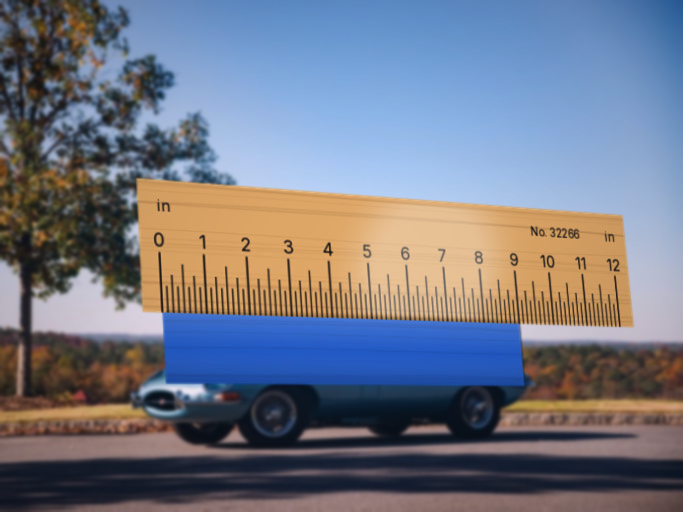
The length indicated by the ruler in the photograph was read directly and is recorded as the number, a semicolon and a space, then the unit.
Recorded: 9; in
